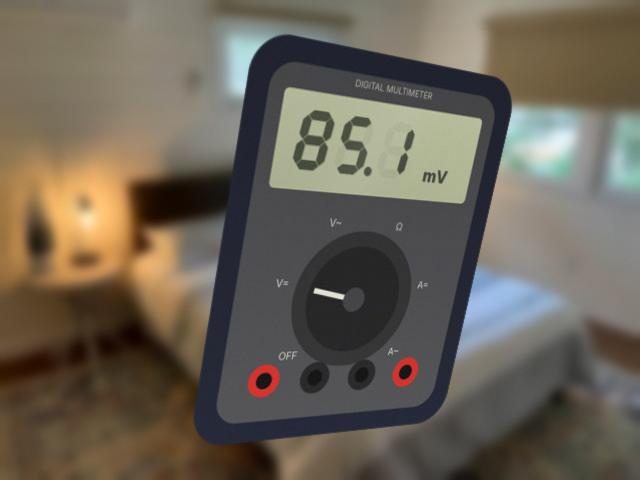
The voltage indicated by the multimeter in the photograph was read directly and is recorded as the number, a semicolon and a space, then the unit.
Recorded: 85.1; mV
